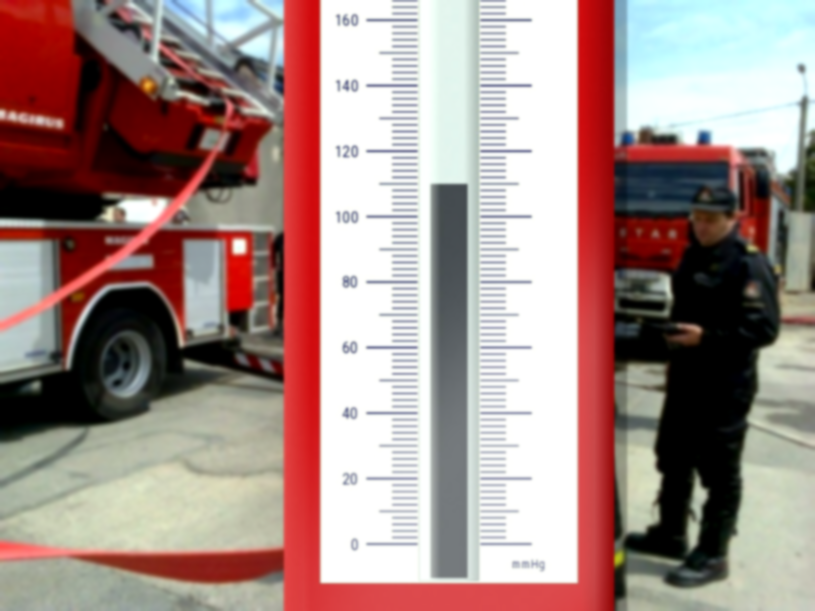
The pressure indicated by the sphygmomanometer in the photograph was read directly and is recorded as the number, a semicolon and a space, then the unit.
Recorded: 110; mmHg
